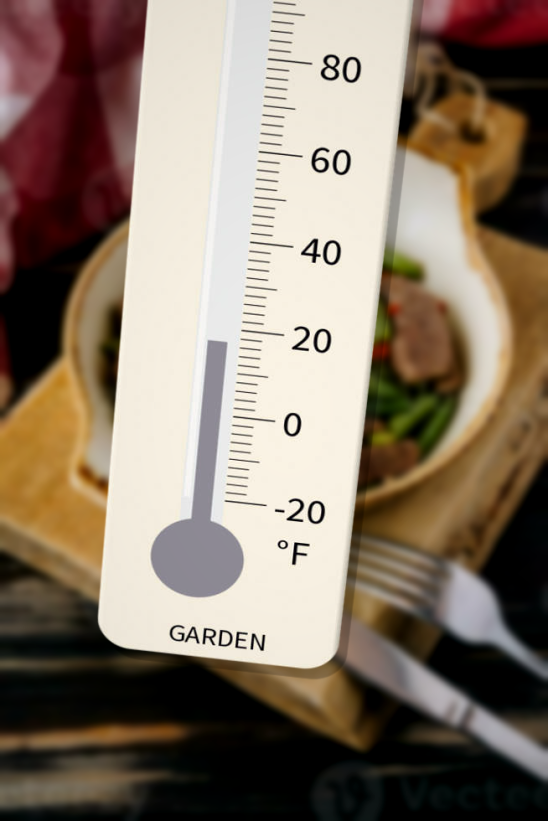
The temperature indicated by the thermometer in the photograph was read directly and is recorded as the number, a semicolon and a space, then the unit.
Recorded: 17; °F
